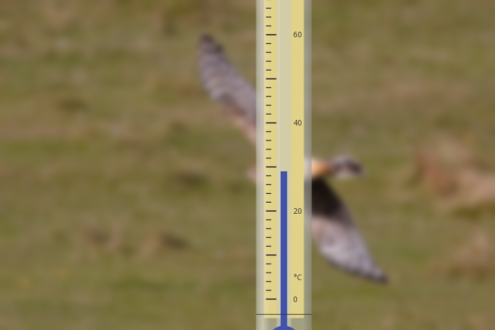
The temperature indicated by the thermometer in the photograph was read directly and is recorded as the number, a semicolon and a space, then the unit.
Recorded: 29; °C
